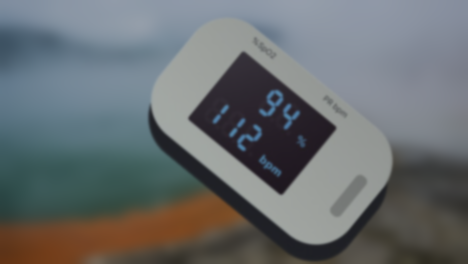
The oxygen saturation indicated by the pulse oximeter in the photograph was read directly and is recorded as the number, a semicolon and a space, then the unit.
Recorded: 94; %
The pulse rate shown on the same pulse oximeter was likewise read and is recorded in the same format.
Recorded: 112; bpm
